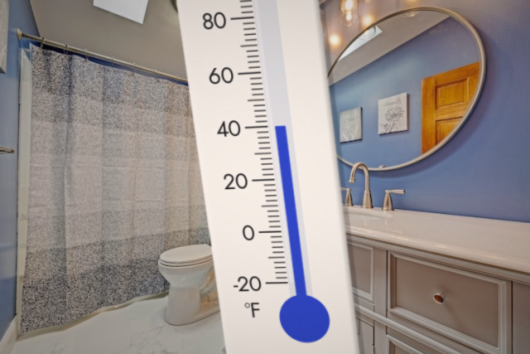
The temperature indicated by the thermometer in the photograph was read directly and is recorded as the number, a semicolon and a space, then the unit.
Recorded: 40; °F
